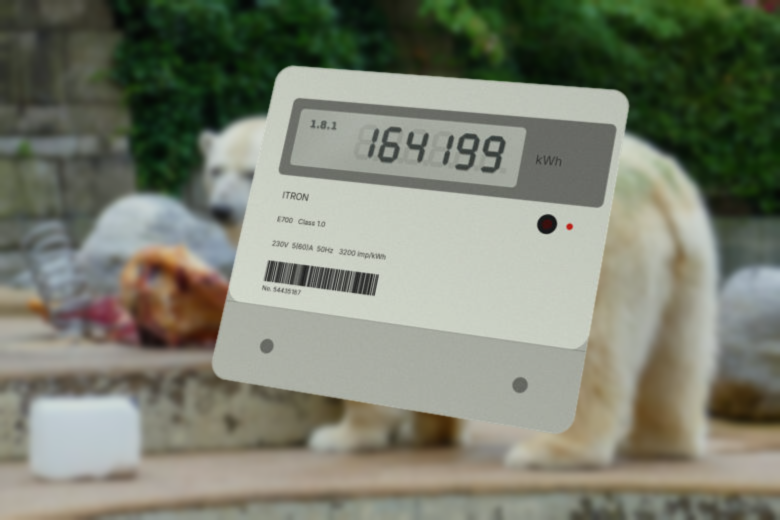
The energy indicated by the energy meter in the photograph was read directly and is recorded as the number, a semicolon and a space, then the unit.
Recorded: 164199; kWh
